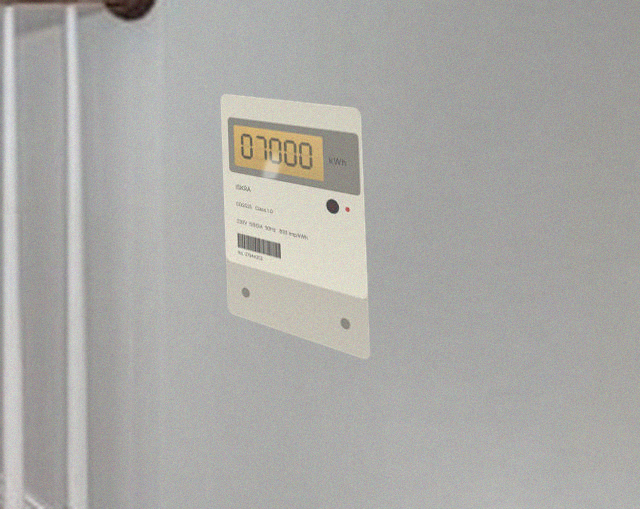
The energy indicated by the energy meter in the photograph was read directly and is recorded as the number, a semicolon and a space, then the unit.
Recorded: 7000; kWh
